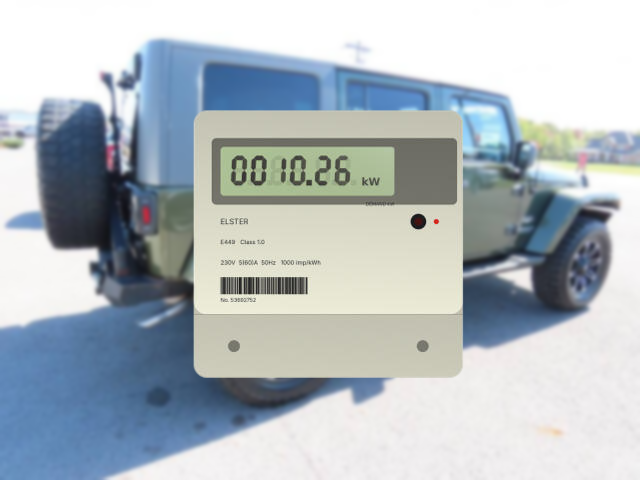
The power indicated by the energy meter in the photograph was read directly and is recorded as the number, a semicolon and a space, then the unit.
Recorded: 10.26; kW
